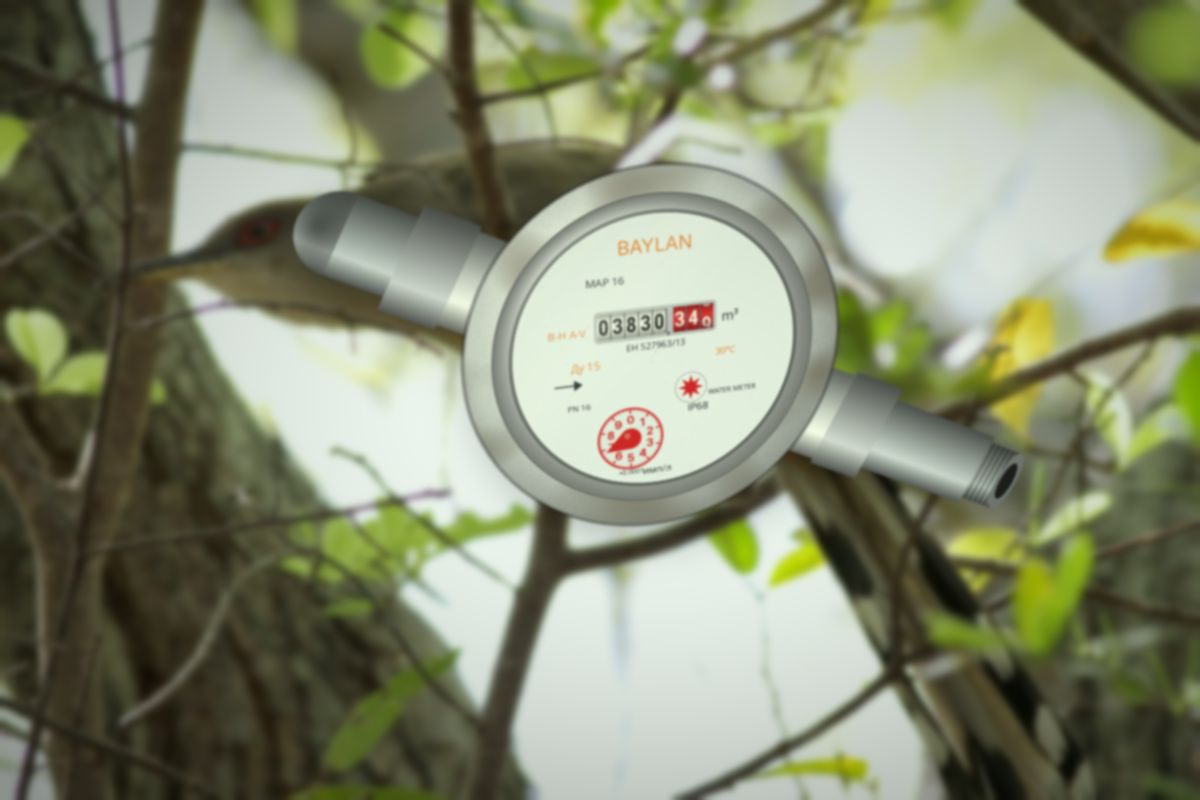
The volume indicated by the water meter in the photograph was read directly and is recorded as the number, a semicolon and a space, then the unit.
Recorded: 3830.3486; m³
